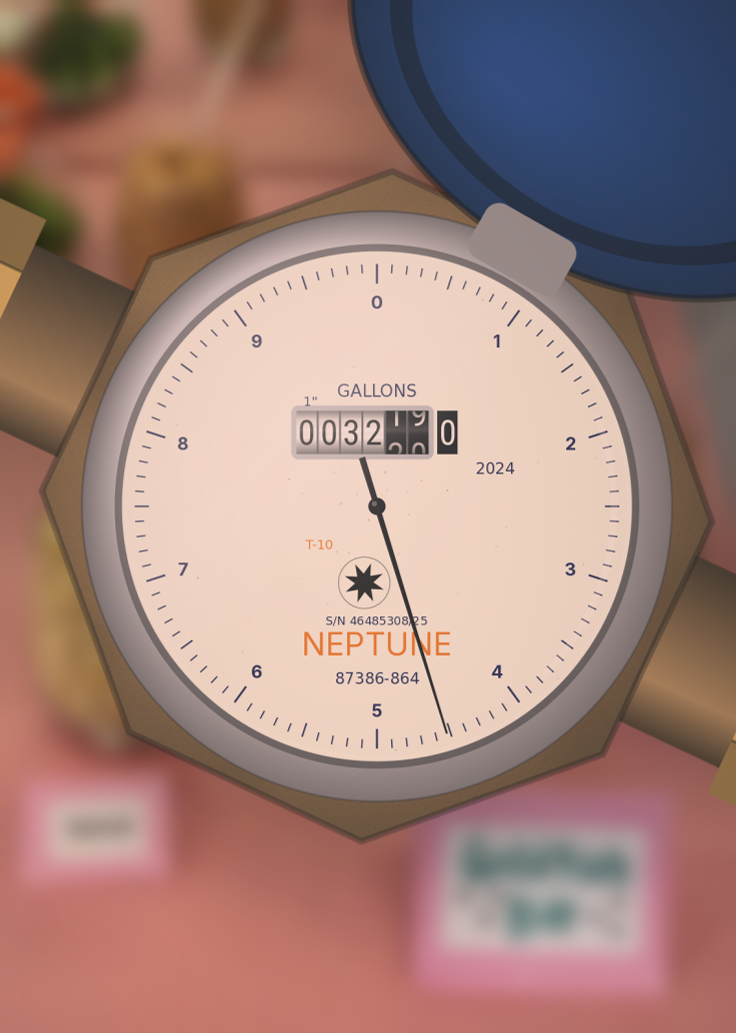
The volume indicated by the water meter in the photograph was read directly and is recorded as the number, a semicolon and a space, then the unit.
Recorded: 32194.5; gal
